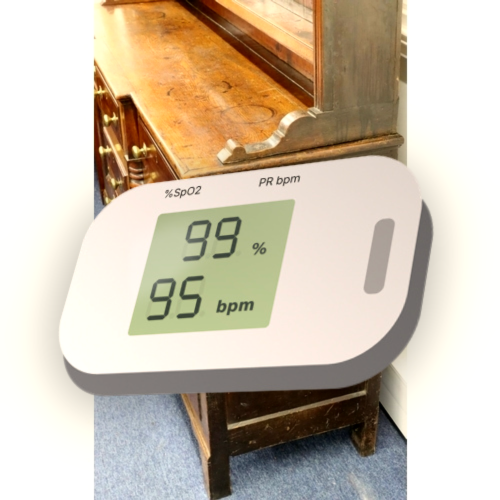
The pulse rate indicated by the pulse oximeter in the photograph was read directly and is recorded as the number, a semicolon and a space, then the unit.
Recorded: 95; bpm
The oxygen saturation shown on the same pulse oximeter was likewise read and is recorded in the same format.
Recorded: 99; %
